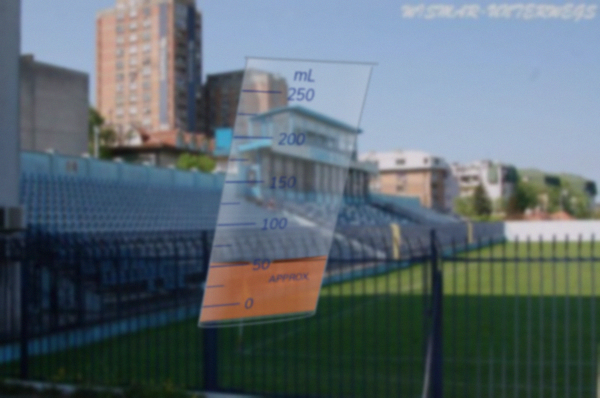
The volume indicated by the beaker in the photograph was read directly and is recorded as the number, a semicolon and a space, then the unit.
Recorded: 50; mL
